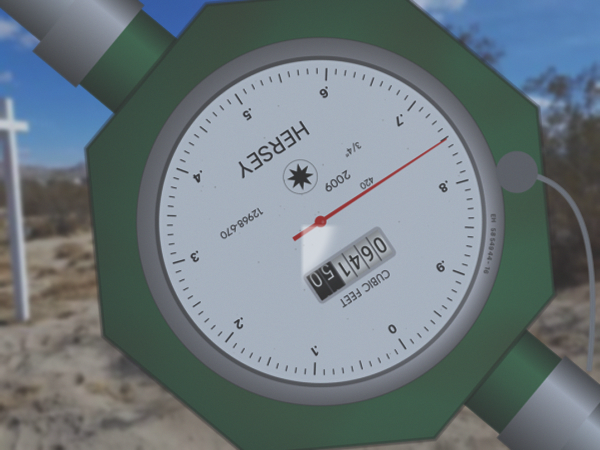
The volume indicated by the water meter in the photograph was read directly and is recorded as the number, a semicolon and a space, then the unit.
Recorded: 64149.75; ft³
